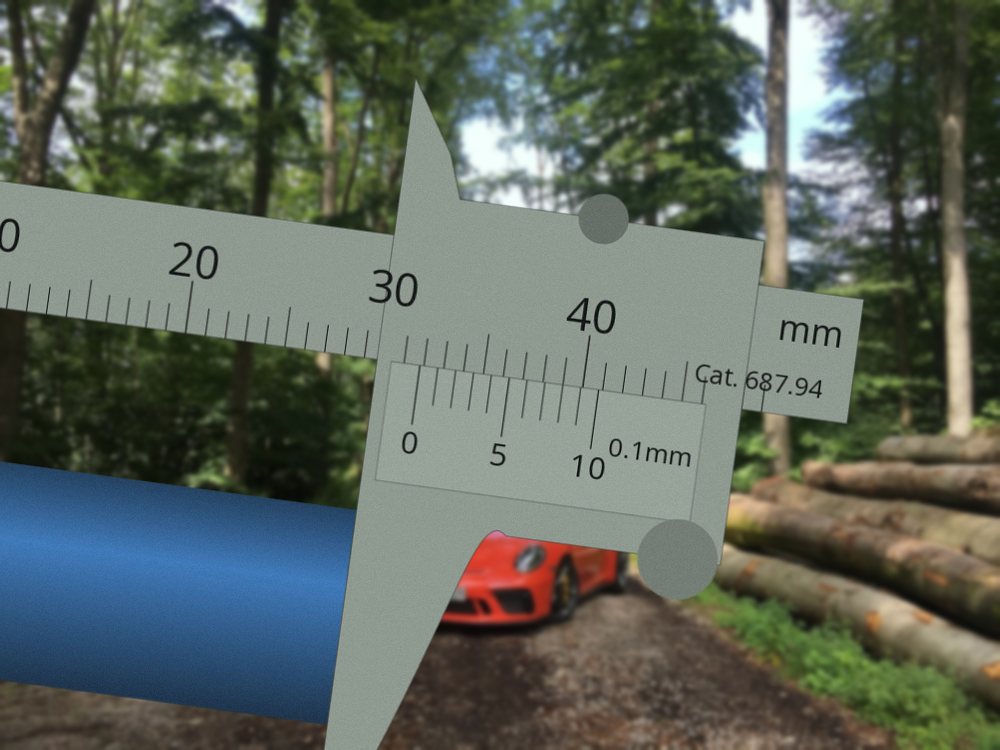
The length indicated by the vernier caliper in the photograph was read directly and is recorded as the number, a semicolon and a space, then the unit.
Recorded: 31.8; mm
